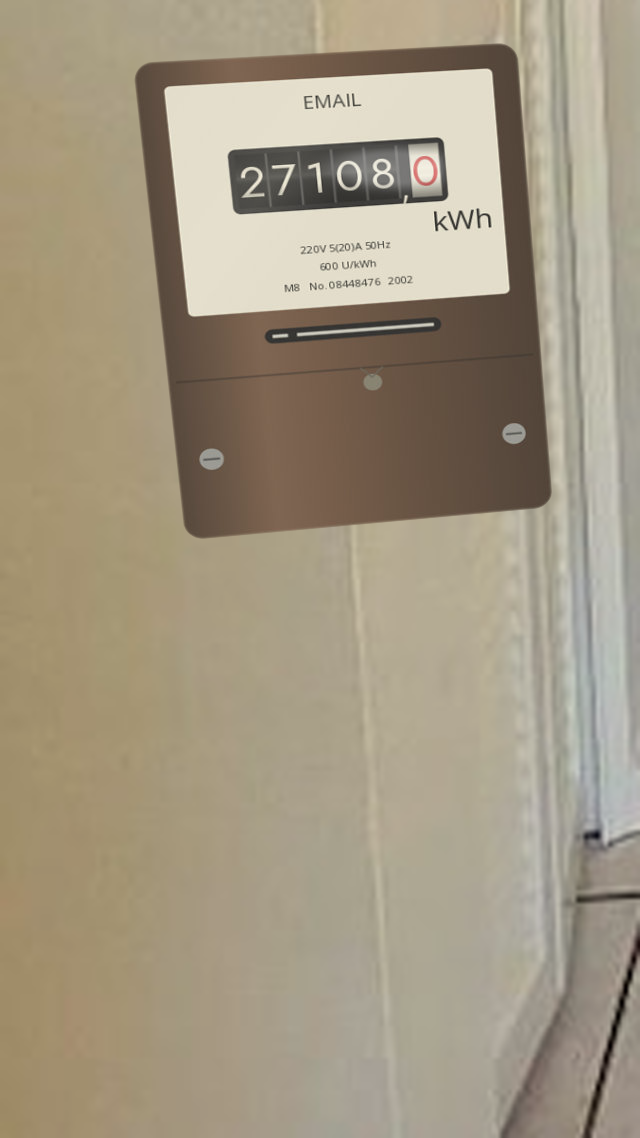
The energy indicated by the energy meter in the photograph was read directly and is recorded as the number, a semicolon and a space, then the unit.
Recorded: 27108.0; kWh
